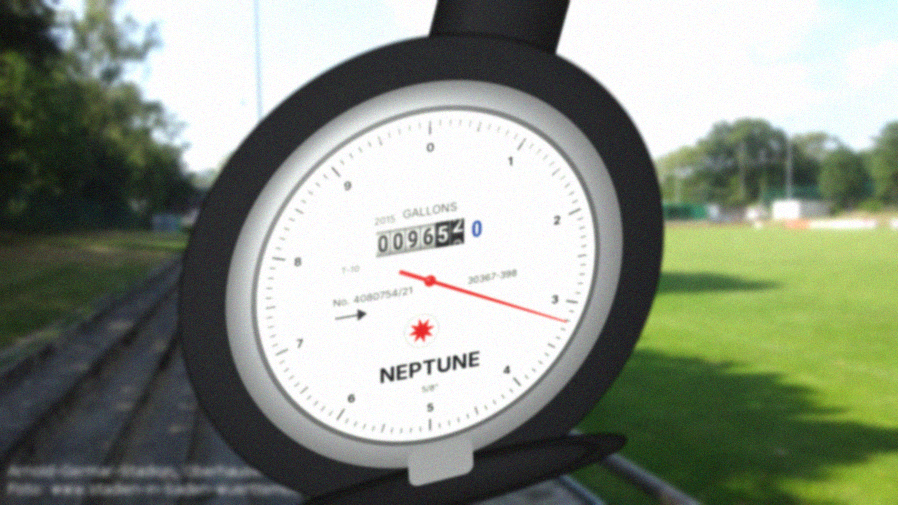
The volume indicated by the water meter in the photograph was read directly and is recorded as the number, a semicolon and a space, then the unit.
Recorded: 96523.2; gal
